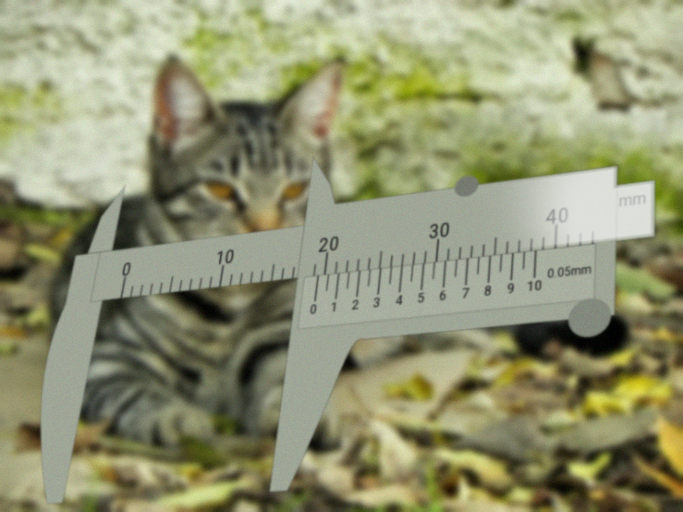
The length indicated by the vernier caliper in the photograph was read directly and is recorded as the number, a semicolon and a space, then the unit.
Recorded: 19.4; mm
